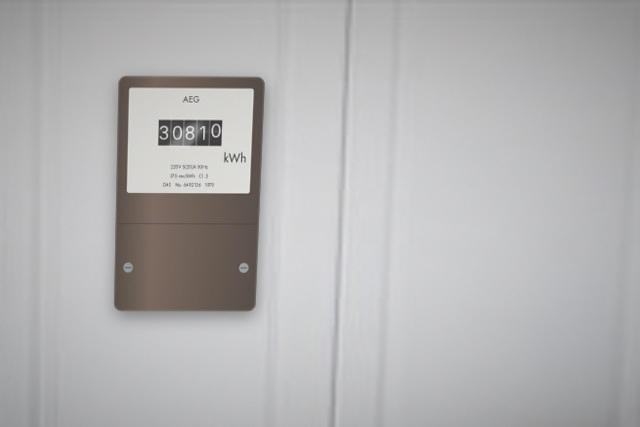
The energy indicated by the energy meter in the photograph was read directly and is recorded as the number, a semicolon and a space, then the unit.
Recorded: 30810; kWh
